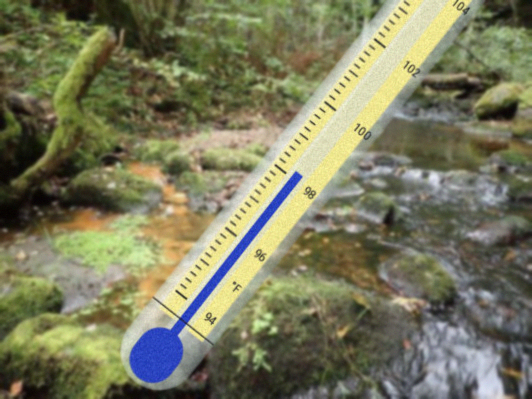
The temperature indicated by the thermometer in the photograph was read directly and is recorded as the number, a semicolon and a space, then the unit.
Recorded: 98.2; °F
